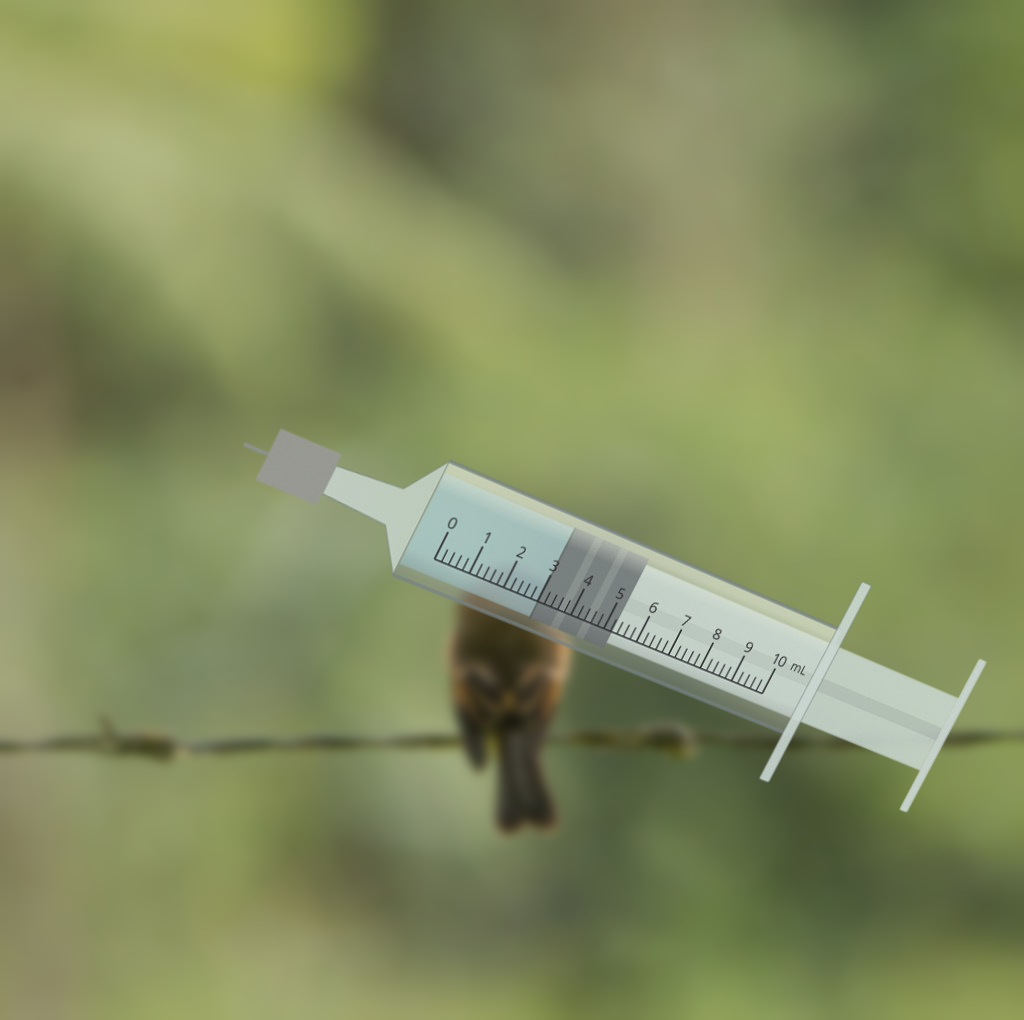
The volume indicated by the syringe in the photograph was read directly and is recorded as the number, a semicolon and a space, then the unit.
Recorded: 3; mL
